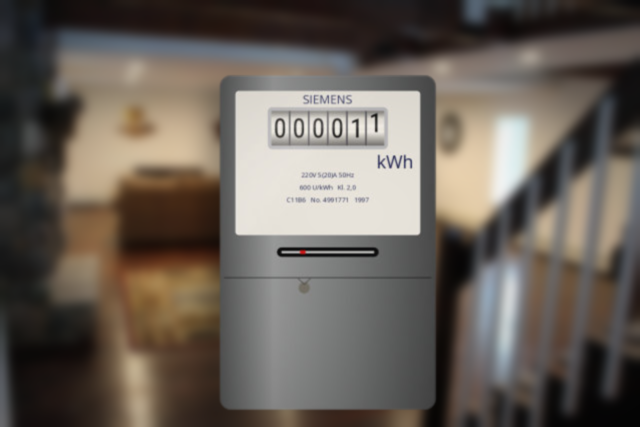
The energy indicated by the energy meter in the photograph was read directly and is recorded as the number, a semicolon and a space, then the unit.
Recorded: 11; kWh
